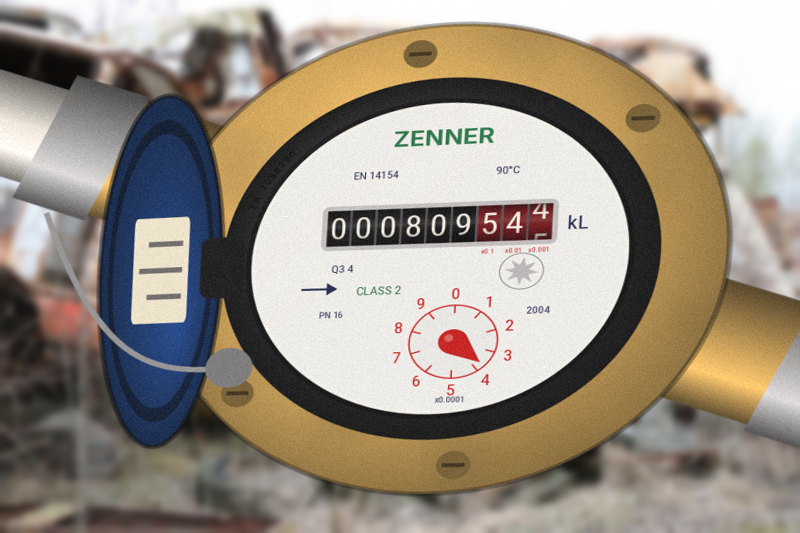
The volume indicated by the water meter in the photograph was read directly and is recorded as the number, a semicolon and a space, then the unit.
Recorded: 809.5443; kL
